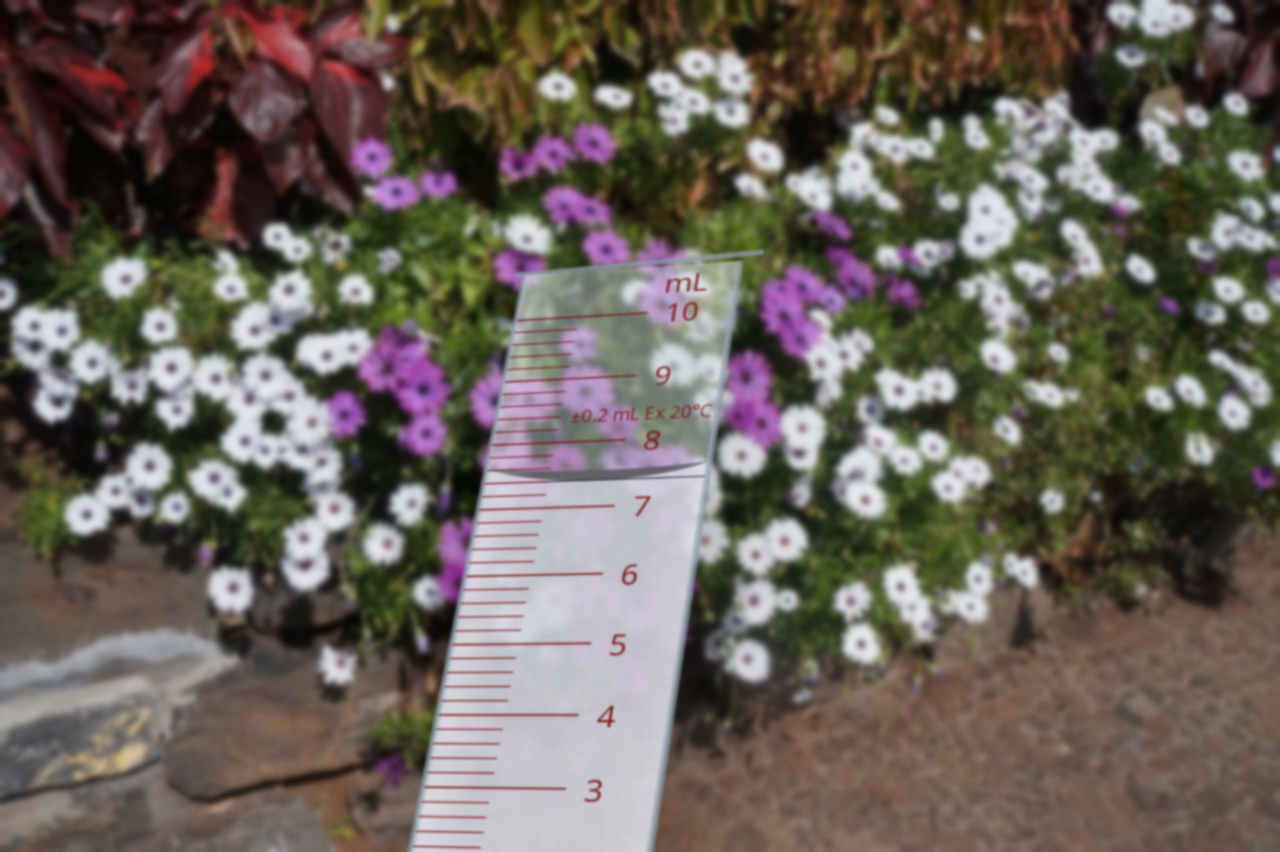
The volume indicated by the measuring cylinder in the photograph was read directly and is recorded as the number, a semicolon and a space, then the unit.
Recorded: 7.4; mL
